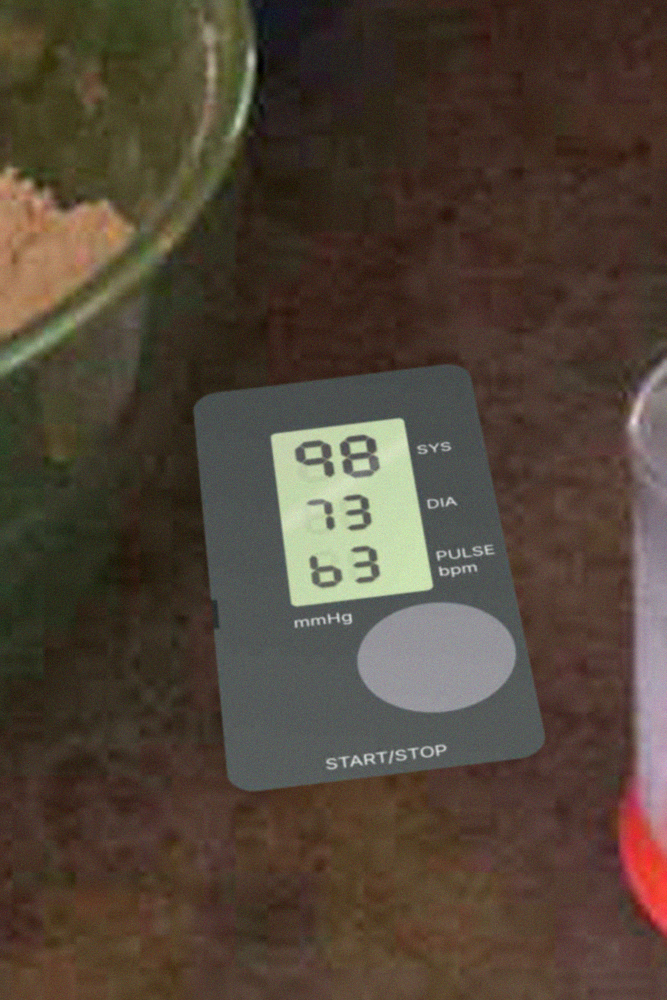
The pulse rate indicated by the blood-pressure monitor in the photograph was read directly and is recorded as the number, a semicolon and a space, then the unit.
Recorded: 63; bpm
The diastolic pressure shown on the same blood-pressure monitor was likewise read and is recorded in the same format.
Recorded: 73; mmHg
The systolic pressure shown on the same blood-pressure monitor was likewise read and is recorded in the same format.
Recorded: 98; mmHg
